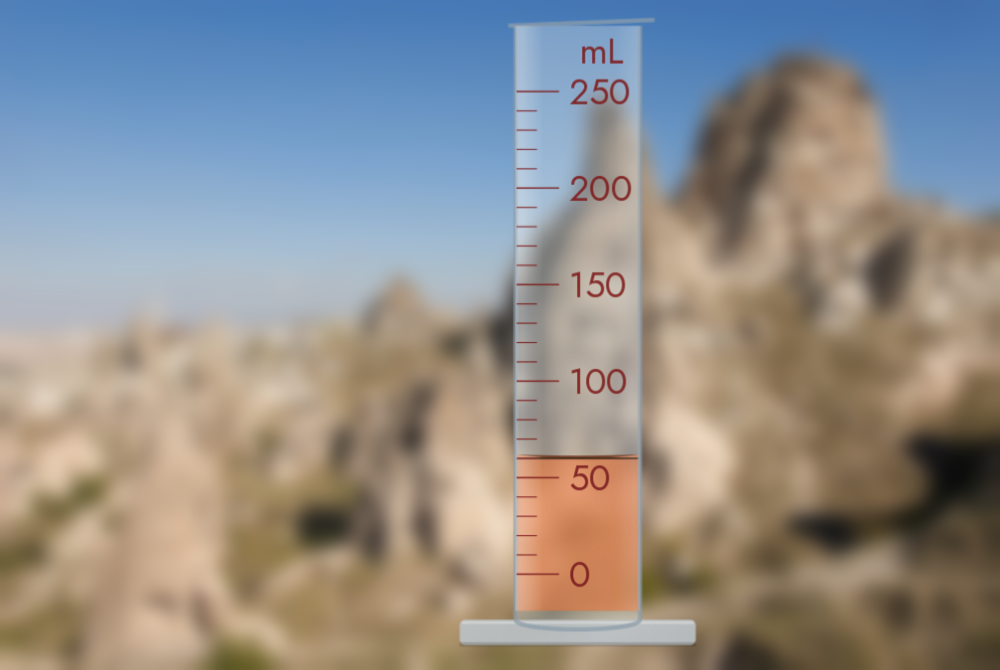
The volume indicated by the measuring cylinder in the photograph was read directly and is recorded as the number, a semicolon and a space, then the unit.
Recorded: 60; mL
